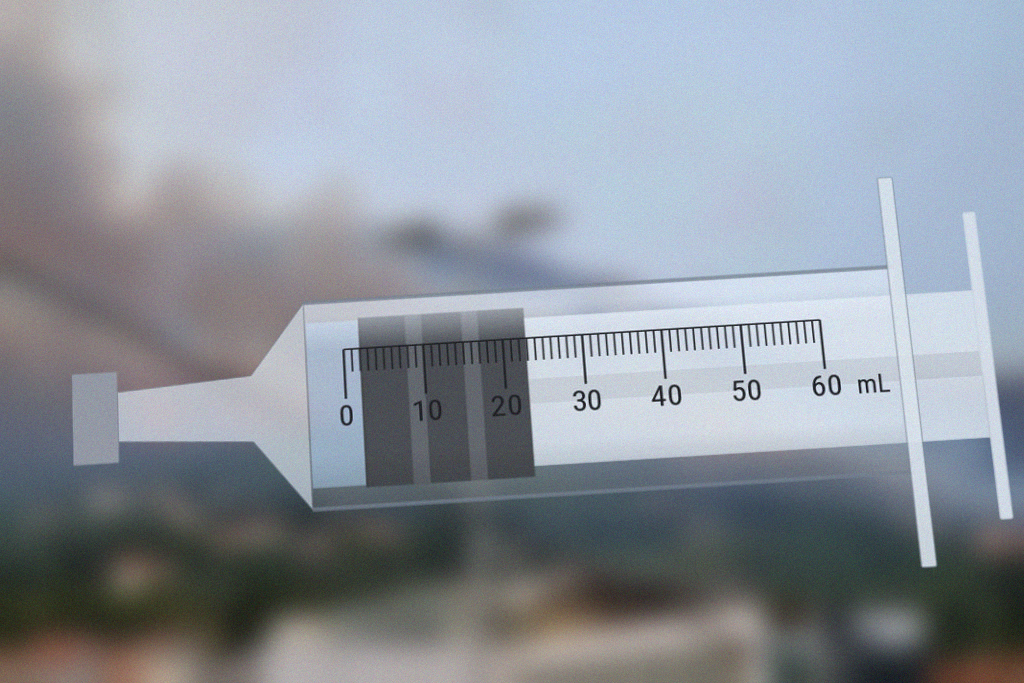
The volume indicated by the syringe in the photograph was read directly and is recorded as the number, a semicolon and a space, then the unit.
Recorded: 2; mL
